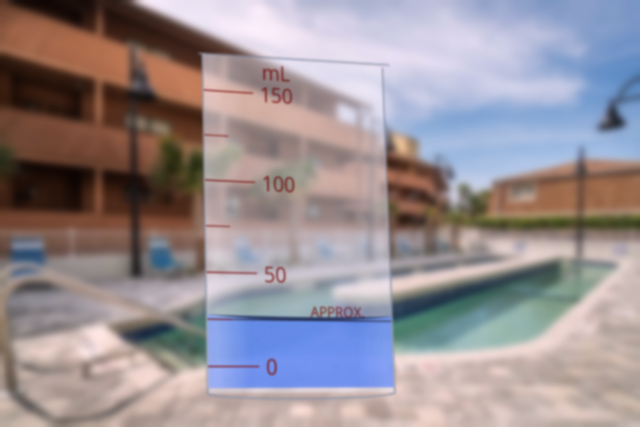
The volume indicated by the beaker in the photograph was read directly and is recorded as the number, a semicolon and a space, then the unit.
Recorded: 25; mL
